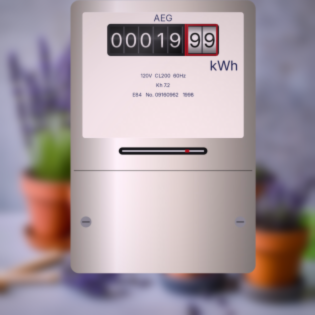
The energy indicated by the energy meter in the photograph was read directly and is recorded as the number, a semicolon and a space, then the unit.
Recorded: 19.99; kWh
